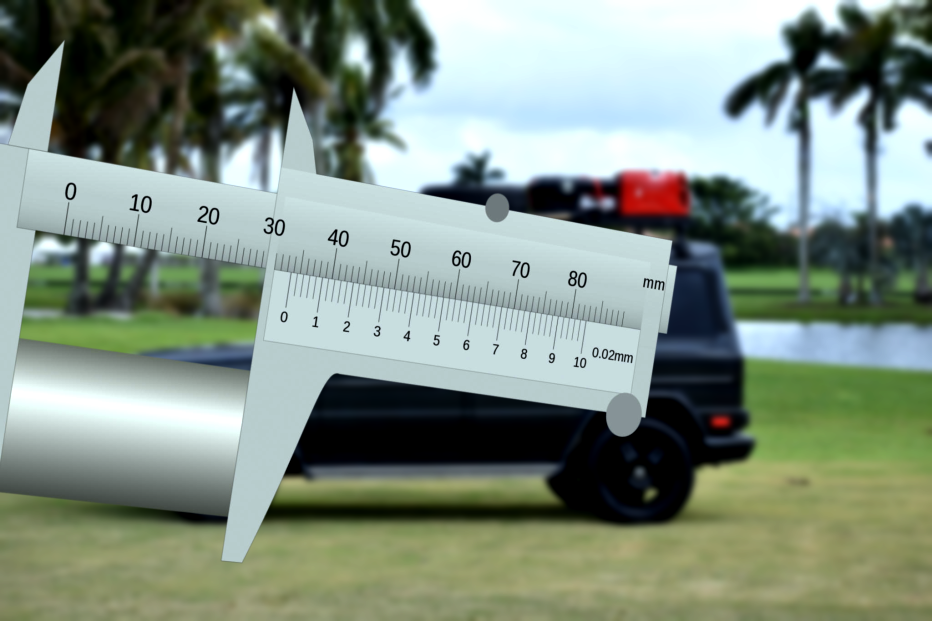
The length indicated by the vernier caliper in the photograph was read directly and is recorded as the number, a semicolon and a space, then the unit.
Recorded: 33.6; mm
